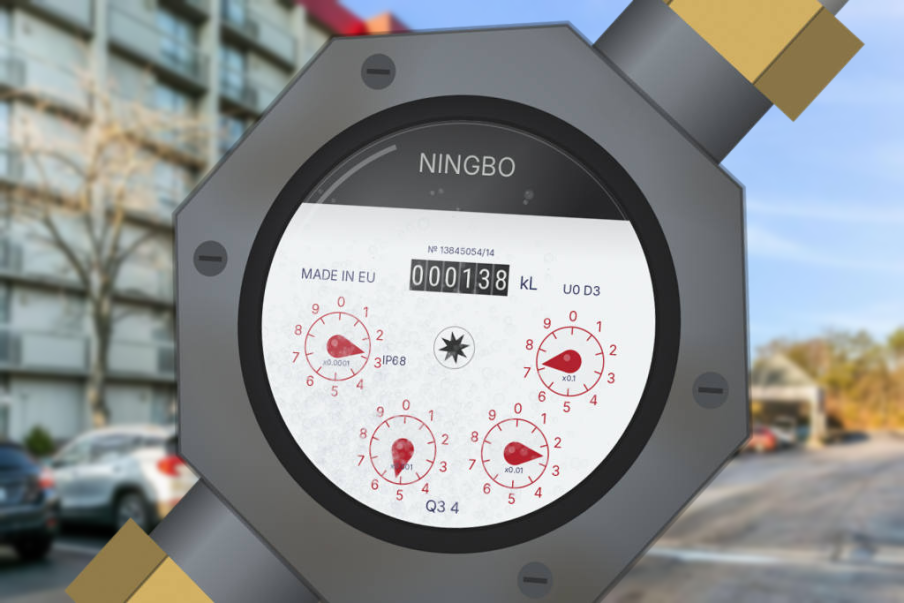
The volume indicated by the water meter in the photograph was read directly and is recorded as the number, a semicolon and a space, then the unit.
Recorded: 138.7252; kL
